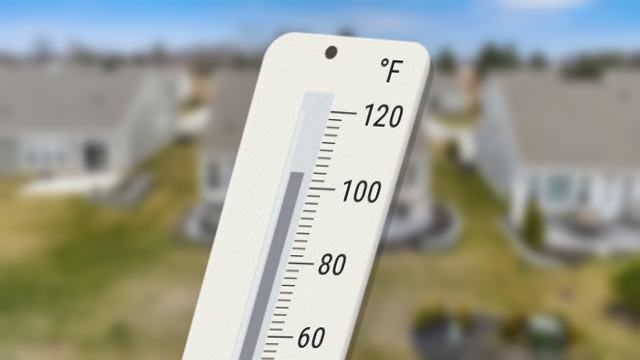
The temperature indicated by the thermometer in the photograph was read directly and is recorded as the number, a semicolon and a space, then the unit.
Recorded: 104; °F
